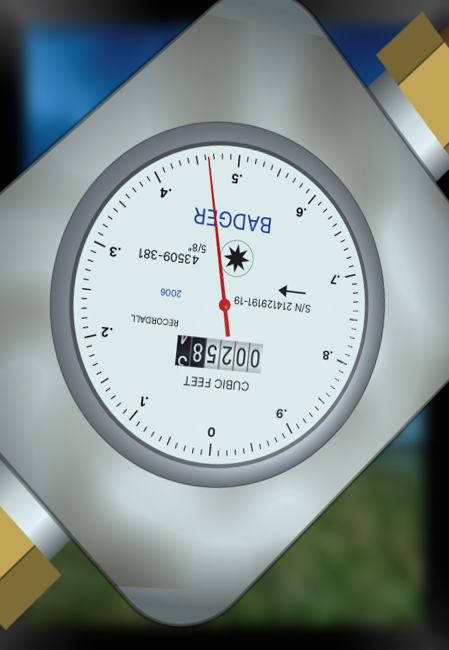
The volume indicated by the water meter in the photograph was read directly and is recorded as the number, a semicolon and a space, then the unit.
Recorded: 2583.46; ft³
